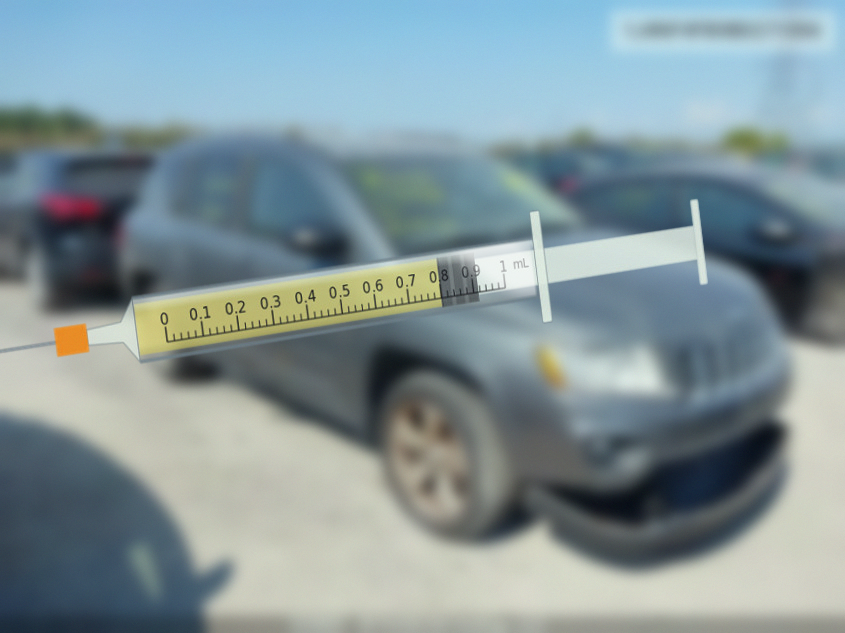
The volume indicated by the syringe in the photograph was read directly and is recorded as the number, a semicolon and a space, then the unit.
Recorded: 0.8; mL
